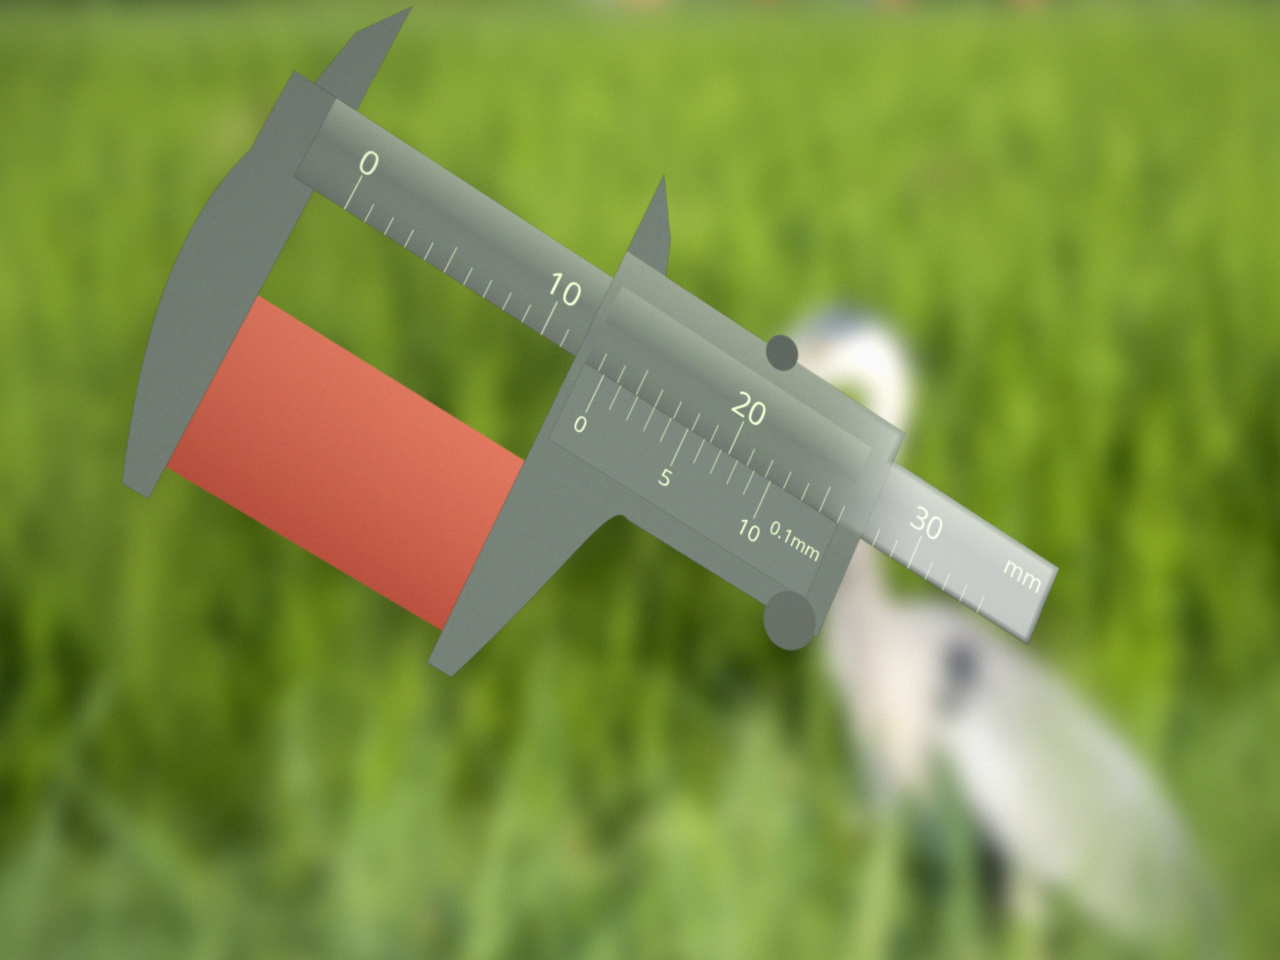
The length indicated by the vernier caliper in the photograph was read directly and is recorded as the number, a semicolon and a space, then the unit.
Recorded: 13.3; mm
